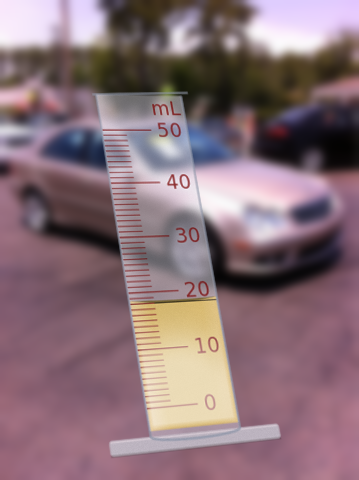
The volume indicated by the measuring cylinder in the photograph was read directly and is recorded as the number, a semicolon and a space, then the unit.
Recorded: 18; mL
